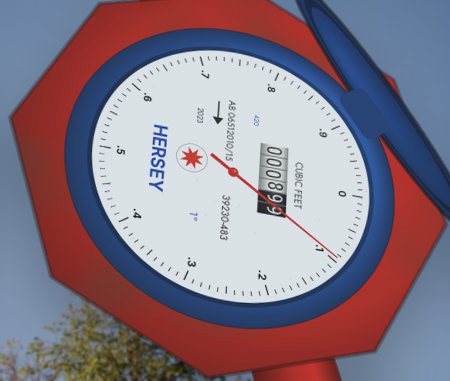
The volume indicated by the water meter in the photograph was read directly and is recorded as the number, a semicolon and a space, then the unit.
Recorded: 899.09; ft³
